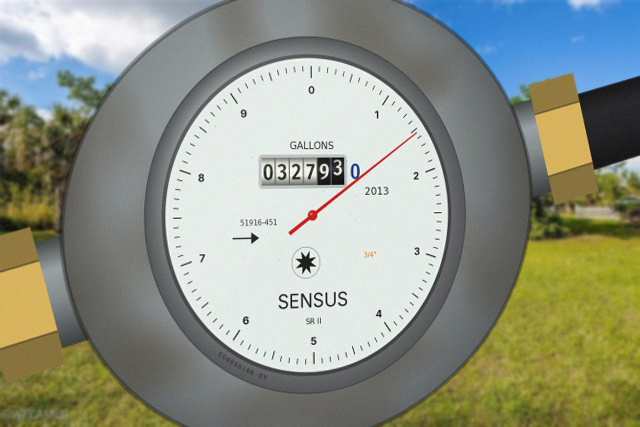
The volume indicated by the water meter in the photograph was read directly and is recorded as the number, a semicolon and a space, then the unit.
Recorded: 327931.5; gal
